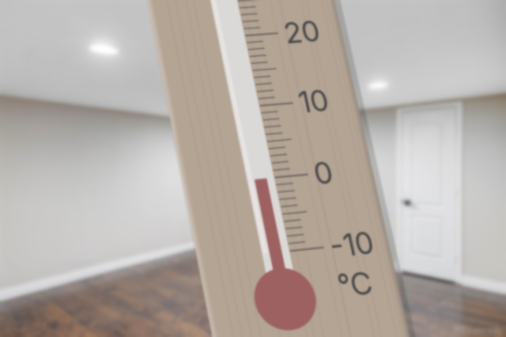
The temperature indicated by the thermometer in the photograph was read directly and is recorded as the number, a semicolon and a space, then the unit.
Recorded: 0; °C
